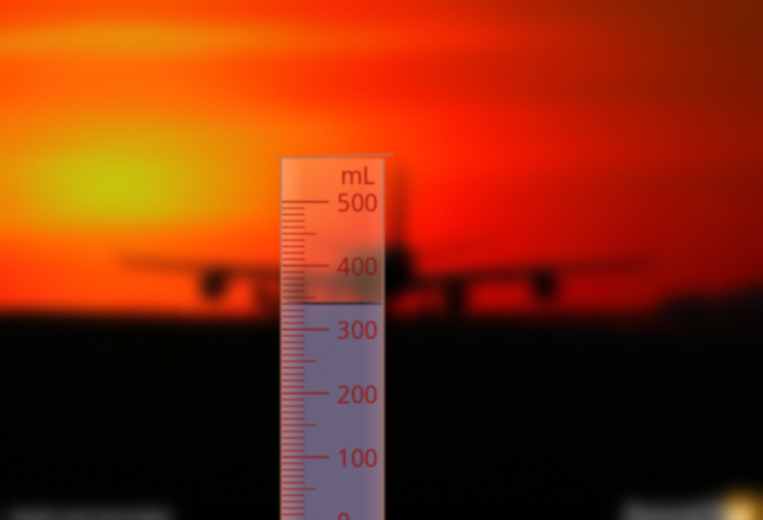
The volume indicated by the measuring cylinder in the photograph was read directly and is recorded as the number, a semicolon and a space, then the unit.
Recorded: 340; mL
